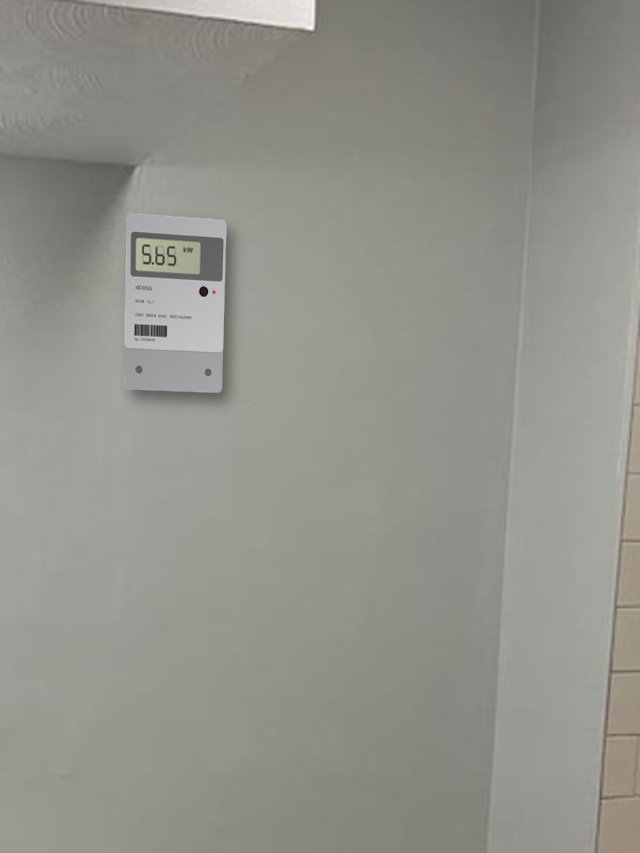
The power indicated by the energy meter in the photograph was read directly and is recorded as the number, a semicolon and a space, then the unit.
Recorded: 5.65; kW
